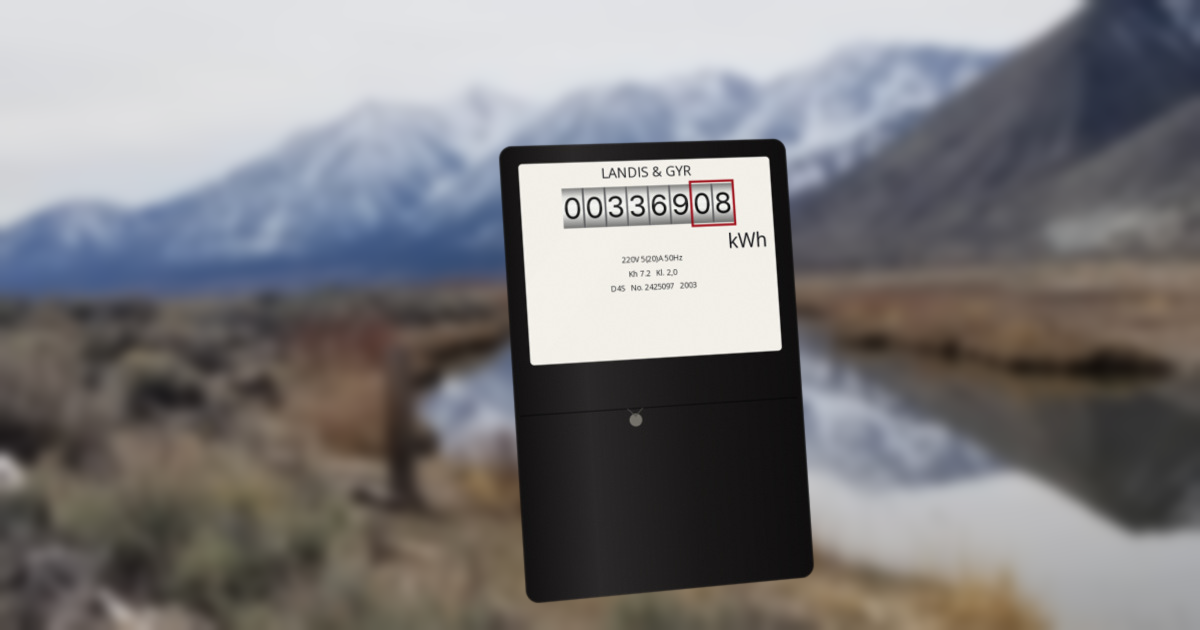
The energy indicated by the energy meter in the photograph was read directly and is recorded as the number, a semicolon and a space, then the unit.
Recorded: 3369.08; kWh
